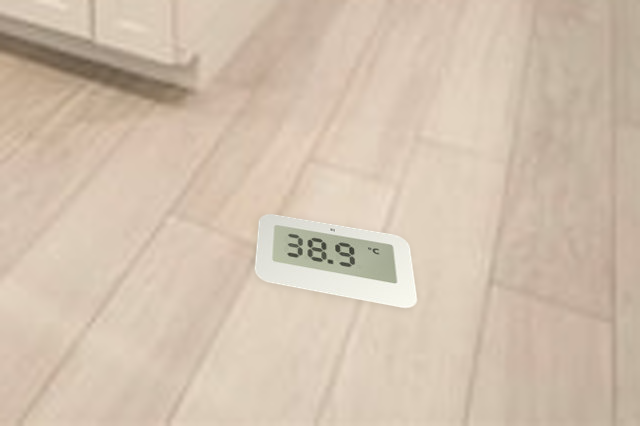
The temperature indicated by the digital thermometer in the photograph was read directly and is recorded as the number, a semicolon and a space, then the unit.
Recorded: 38.9; °C
